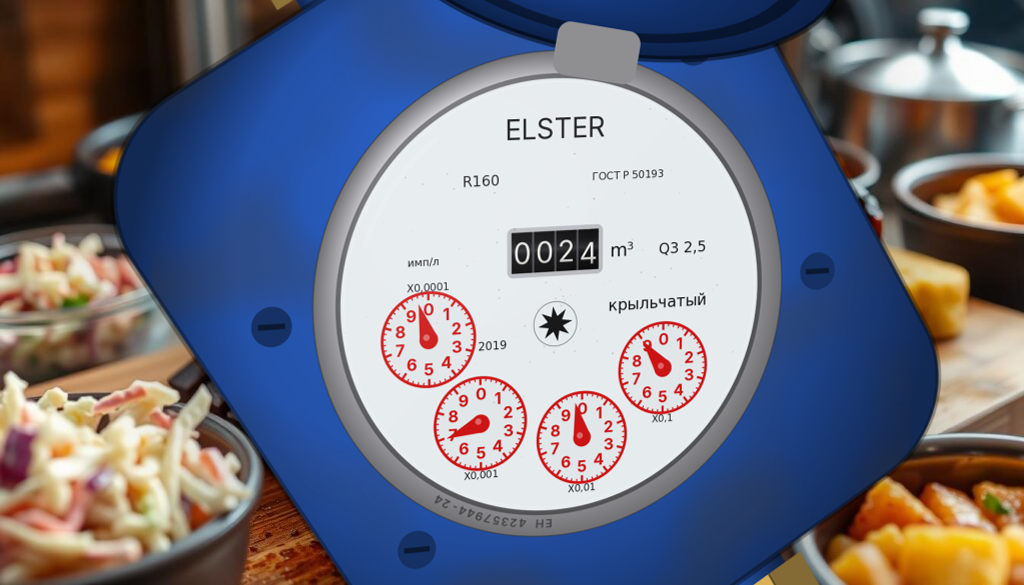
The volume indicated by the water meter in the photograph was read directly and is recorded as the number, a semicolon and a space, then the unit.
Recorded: 23.8969; m³
